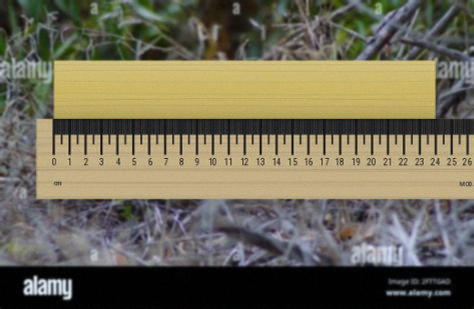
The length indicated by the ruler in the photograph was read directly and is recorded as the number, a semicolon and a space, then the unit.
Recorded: 24; cm
